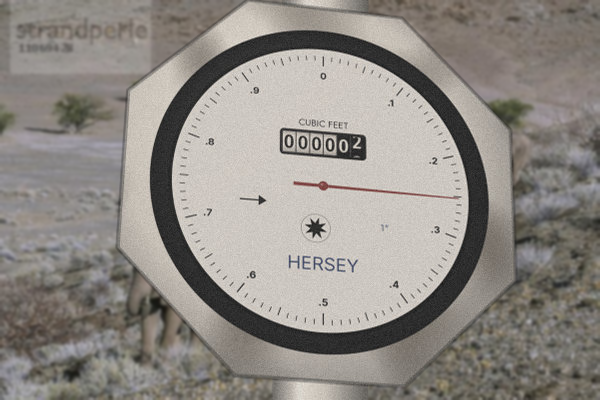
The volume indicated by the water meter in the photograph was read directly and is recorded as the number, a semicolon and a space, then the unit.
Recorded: 2.25; ft³
